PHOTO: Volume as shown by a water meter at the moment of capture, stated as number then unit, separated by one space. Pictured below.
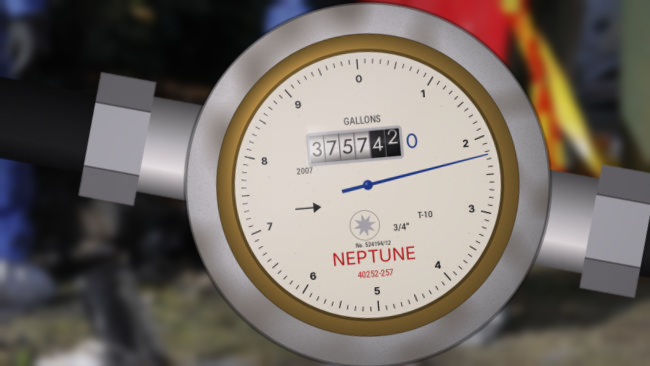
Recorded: 3757422.2 gal
